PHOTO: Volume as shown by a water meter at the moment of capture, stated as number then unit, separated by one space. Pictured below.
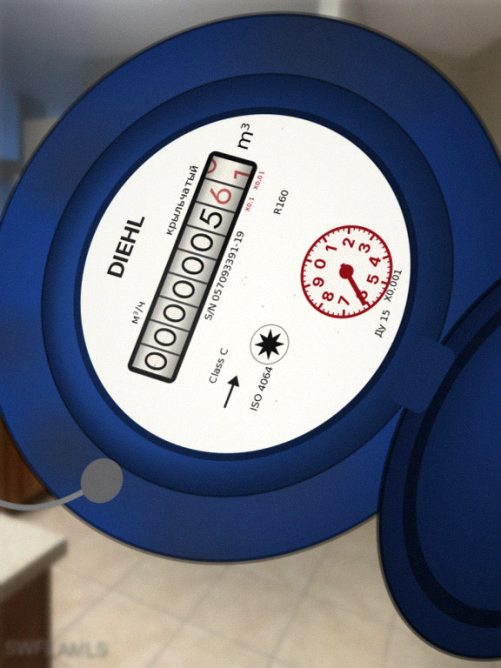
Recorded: 5.606 m³
